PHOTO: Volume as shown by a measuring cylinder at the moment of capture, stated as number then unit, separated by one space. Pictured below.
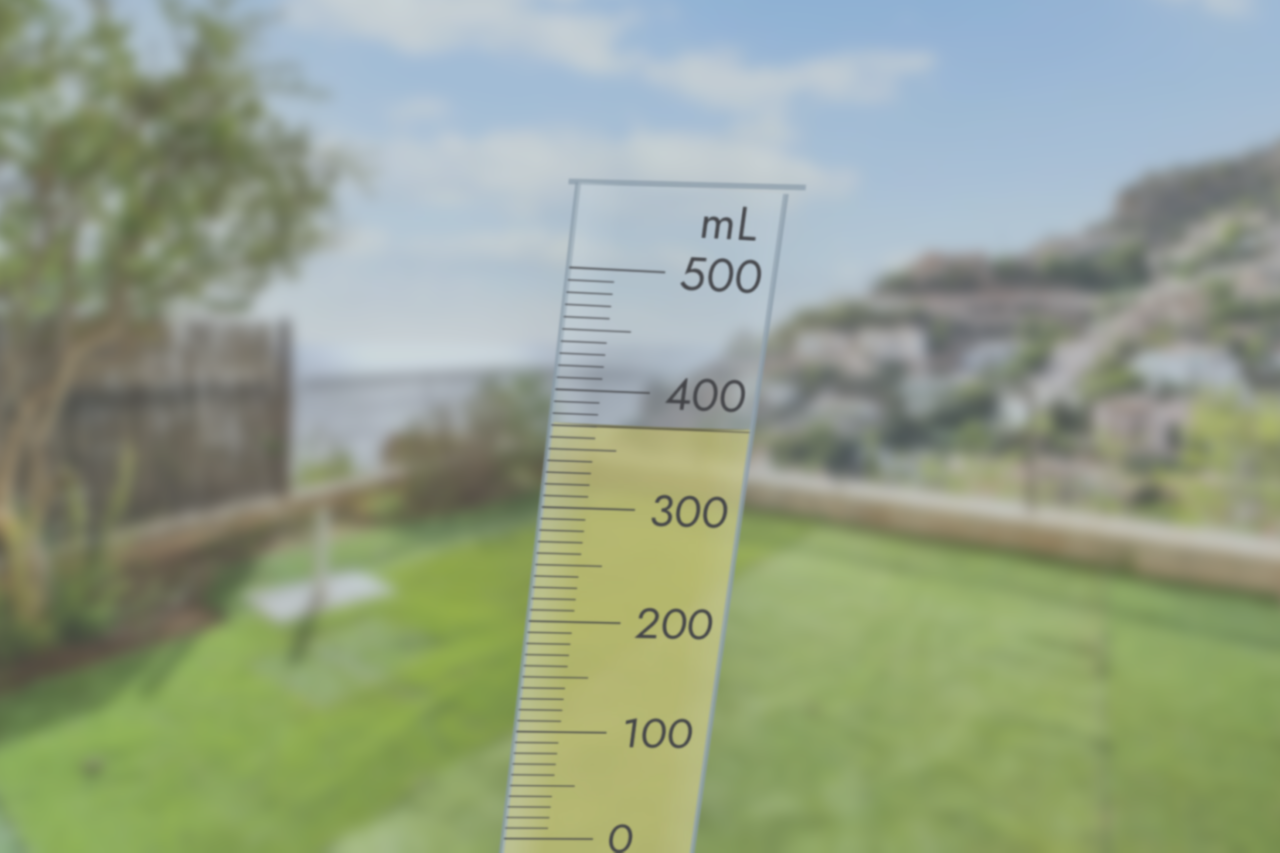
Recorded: 370 mL
